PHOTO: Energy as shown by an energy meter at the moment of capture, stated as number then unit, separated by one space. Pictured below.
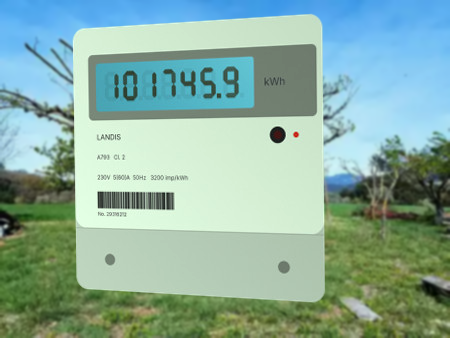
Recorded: 101745.9 kWh
